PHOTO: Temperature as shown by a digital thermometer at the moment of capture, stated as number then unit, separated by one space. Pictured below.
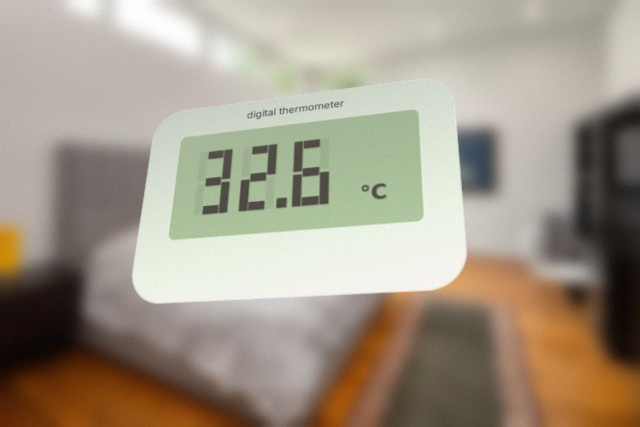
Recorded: 32.6 °C
